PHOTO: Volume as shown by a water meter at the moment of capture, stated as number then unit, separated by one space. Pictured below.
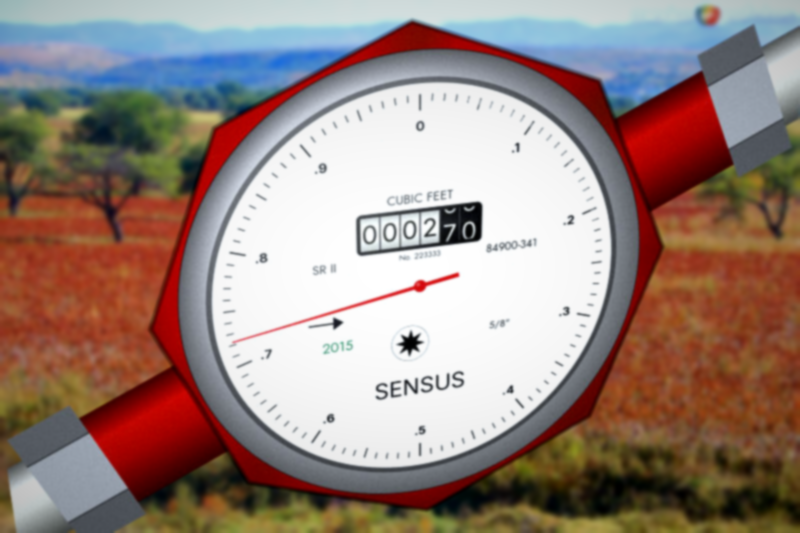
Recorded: 269.72 ft³
